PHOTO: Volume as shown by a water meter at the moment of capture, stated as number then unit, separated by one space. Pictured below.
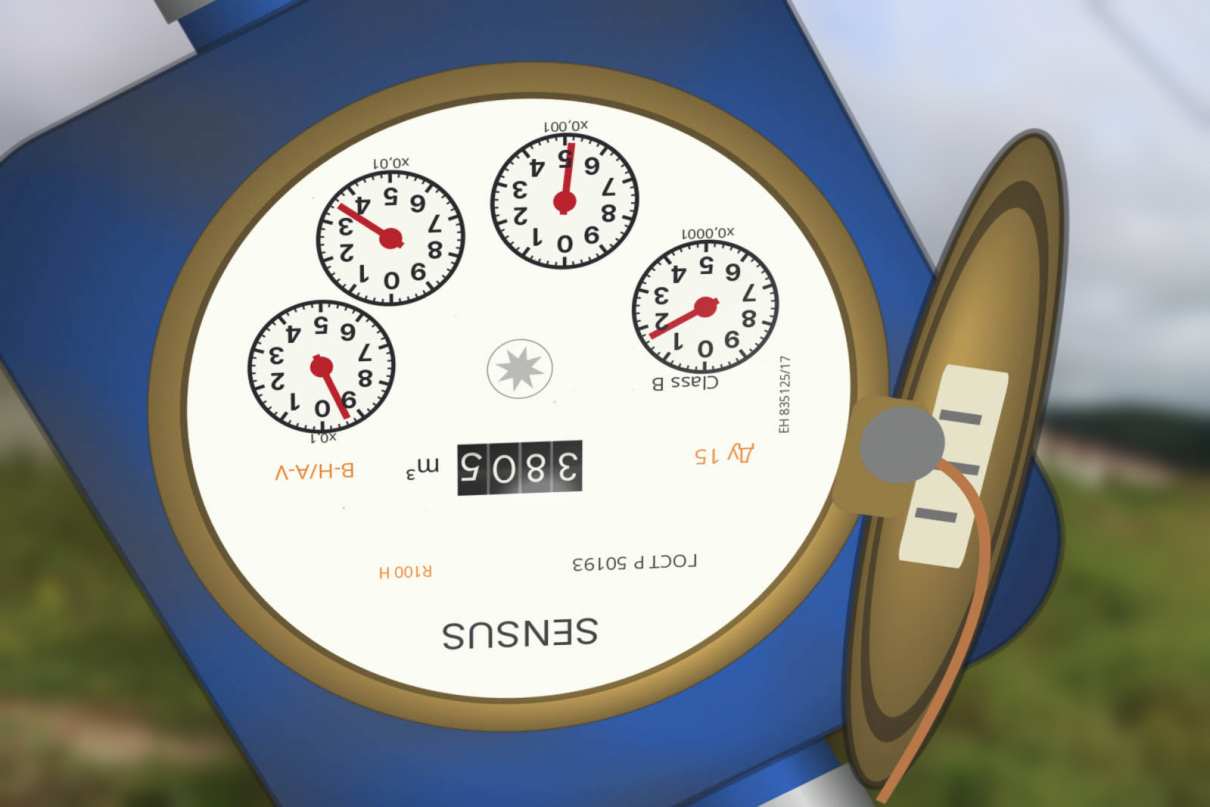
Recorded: 3804.9351 m³
